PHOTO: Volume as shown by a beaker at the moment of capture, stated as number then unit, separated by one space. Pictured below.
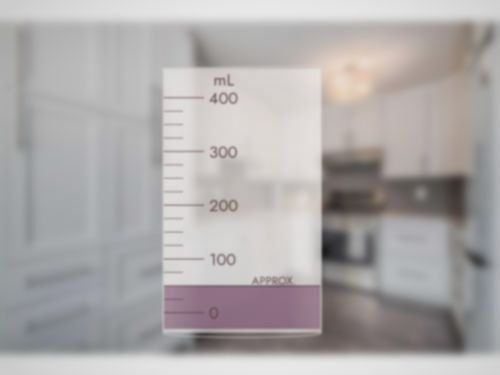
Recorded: 50 mL
